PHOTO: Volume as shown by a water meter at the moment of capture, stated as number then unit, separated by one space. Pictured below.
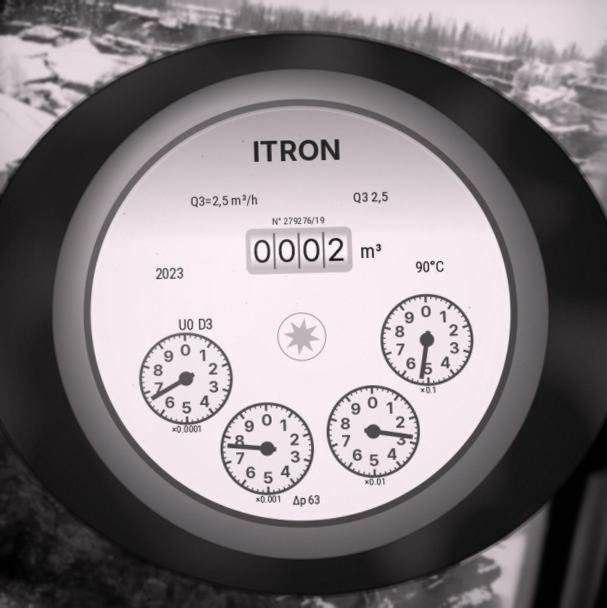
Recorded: 2.5276 m³
